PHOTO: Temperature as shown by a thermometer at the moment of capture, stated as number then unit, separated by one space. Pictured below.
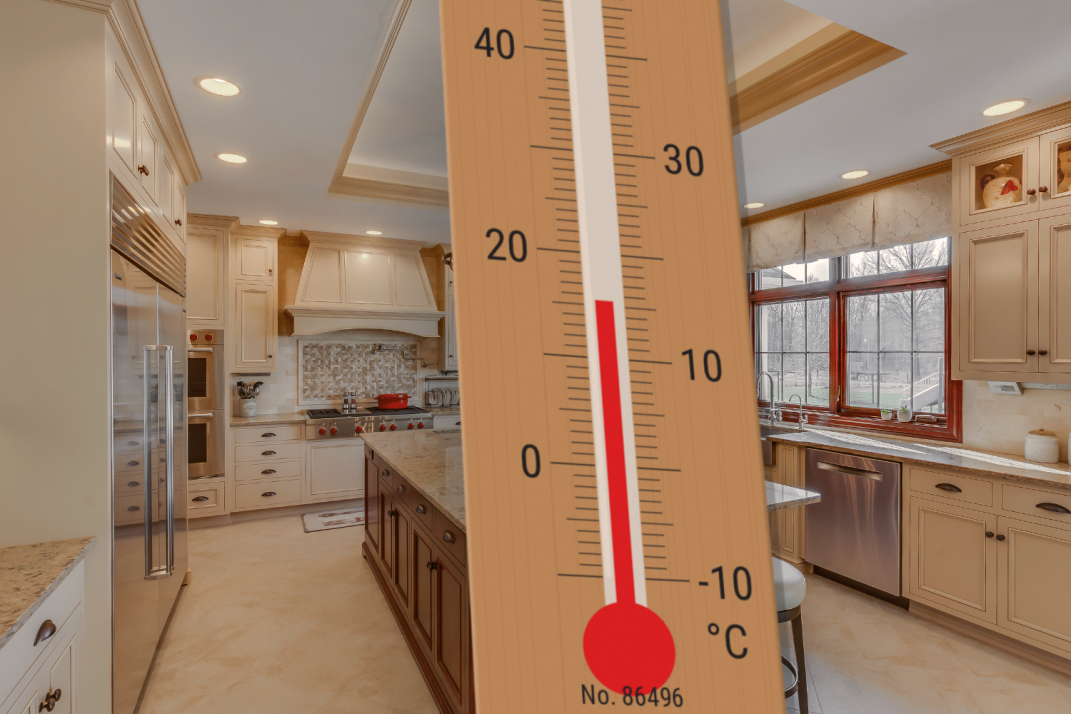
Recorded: 15.5 °C
